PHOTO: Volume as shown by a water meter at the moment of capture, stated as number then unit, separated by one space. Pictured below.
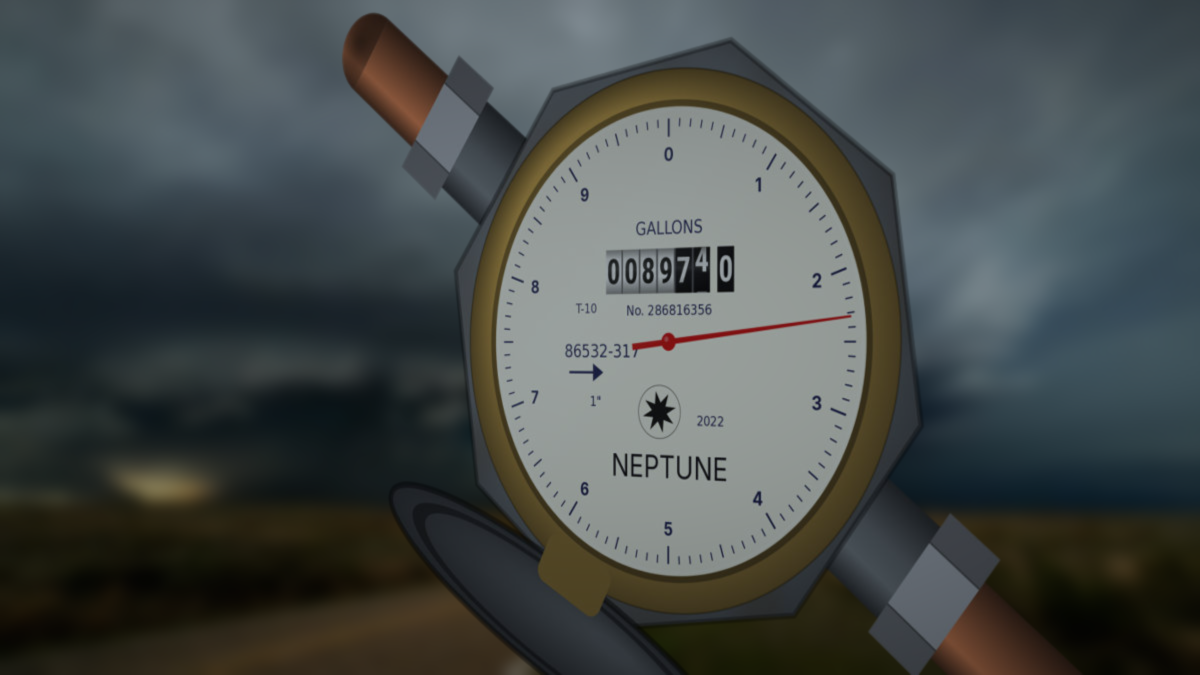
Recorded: 89742.3 gal
